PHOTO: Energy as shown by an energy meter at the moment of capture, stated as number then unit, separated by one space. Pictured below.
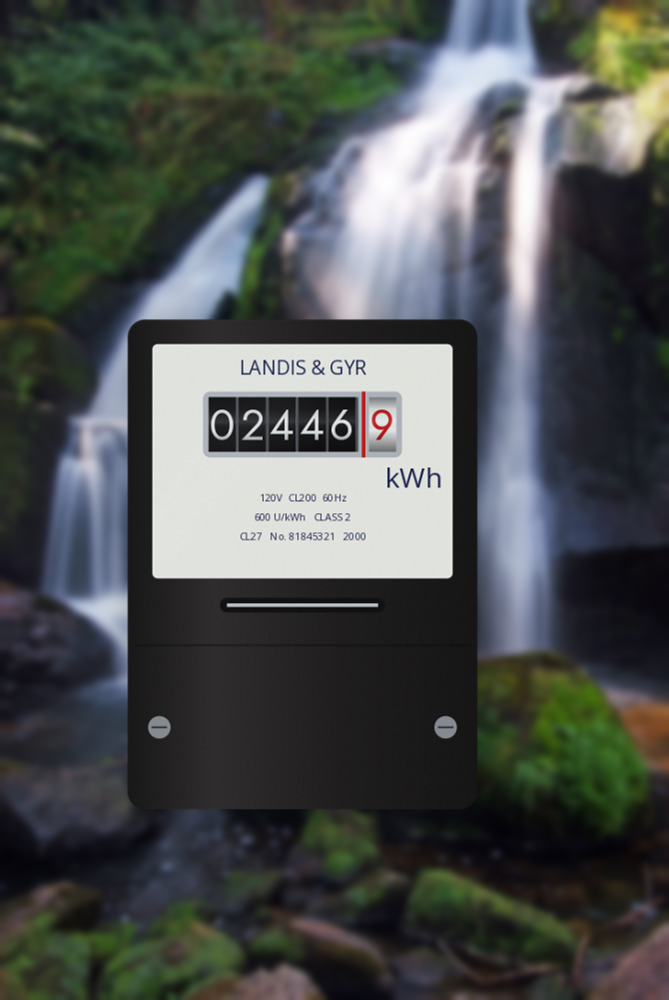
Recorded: 2446.9 kWh
